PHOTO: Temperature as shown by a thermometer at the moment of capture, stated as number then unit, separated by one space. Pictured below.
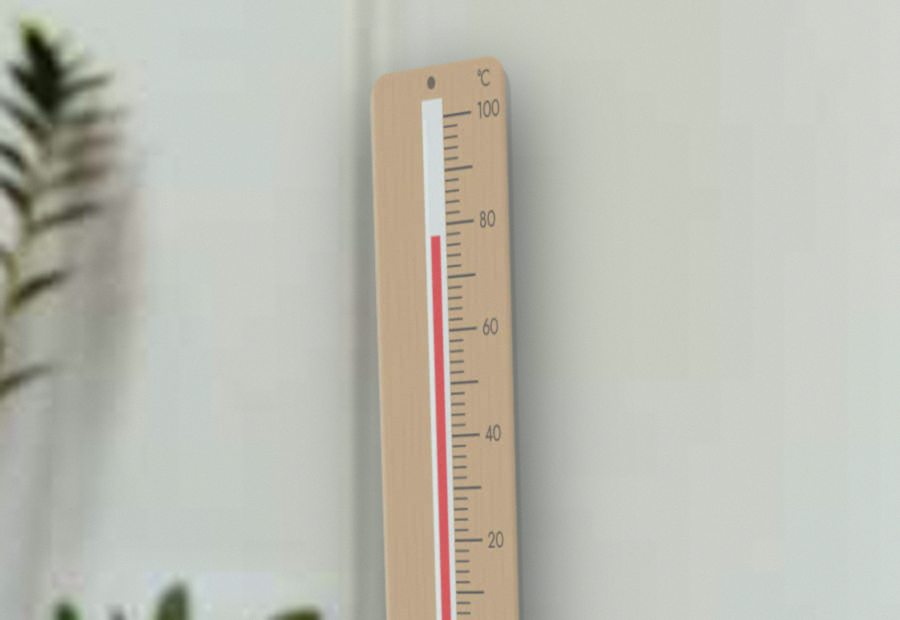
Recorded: 78 °C
